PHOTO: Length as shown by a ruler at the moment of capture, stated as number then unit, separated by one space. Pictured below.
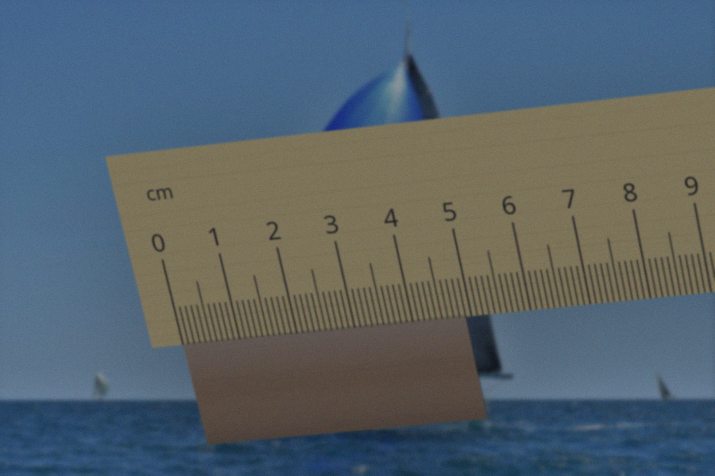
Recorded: 4.9 cm
